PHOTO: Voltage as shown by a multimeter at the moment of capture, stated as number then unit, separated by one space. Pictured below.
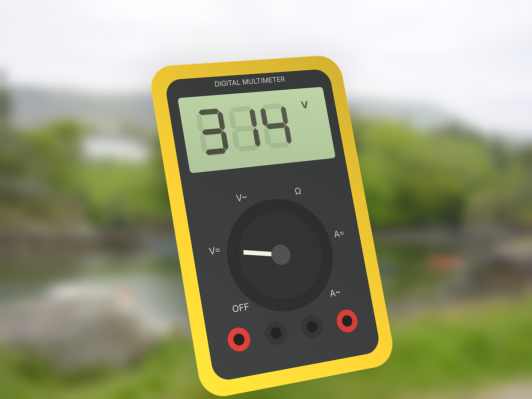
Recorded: 314 V
